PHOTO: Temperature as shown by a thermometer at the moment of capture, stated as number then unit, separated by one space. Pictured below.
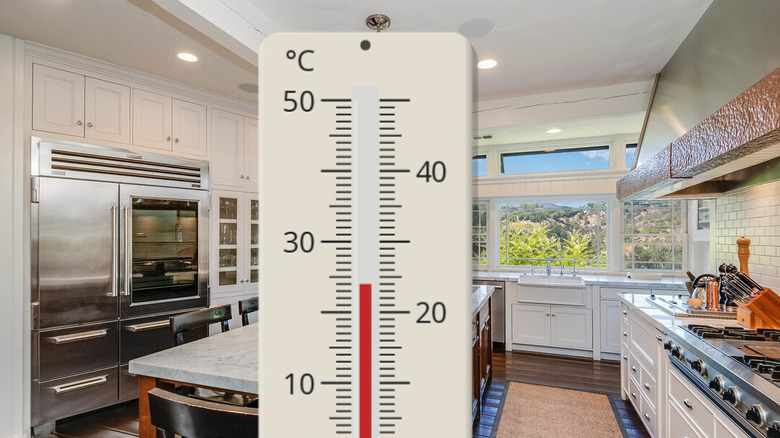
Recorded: 24 °C
